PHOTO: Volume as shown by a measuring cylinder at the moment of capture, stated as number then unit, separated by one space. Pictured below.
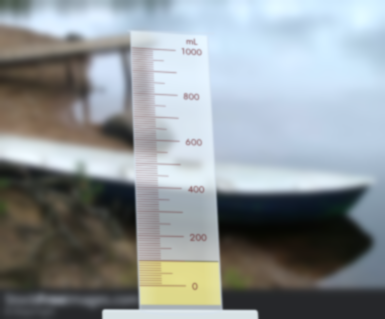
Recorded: 100 mL
